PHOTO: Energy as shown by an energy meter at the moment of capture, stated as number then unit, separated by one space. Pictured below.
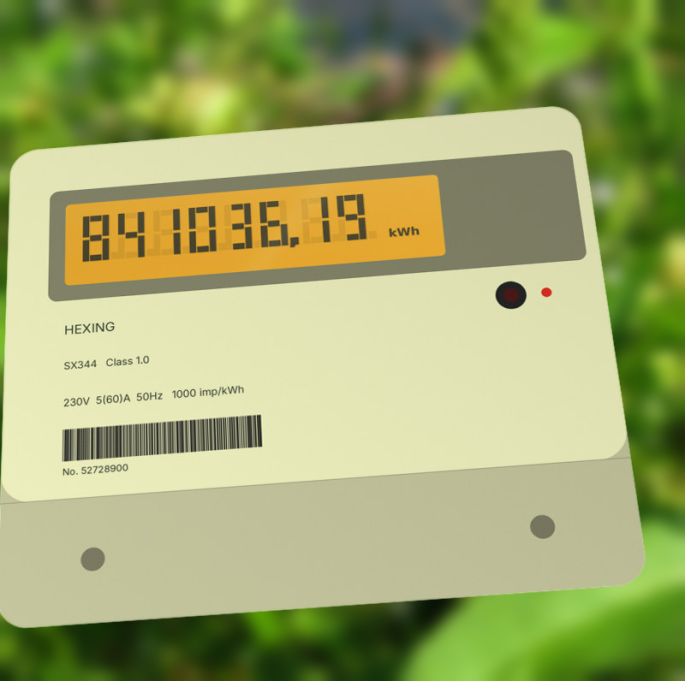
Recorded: 841036.19 kWh
